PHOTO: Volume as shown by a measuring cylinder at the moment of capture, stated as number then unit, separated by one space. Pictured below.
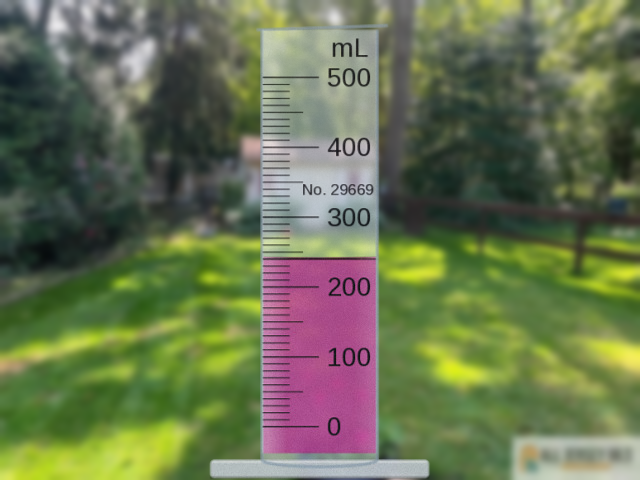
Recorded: 240 mL
